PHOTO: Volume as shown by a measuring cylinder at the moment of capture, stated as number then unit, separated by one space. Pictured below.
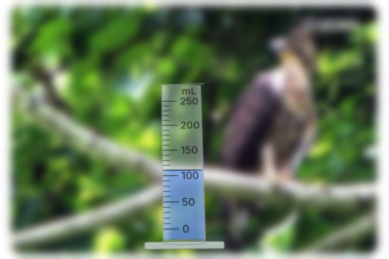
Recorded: 110 mL
